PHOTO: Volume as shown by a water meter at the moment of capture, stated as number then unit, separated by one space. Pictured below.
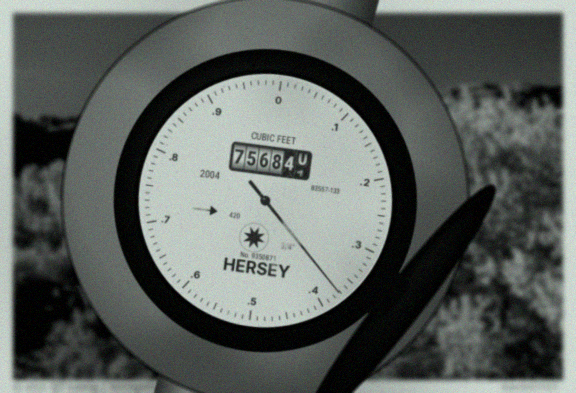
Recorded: 756840.37 ft³
